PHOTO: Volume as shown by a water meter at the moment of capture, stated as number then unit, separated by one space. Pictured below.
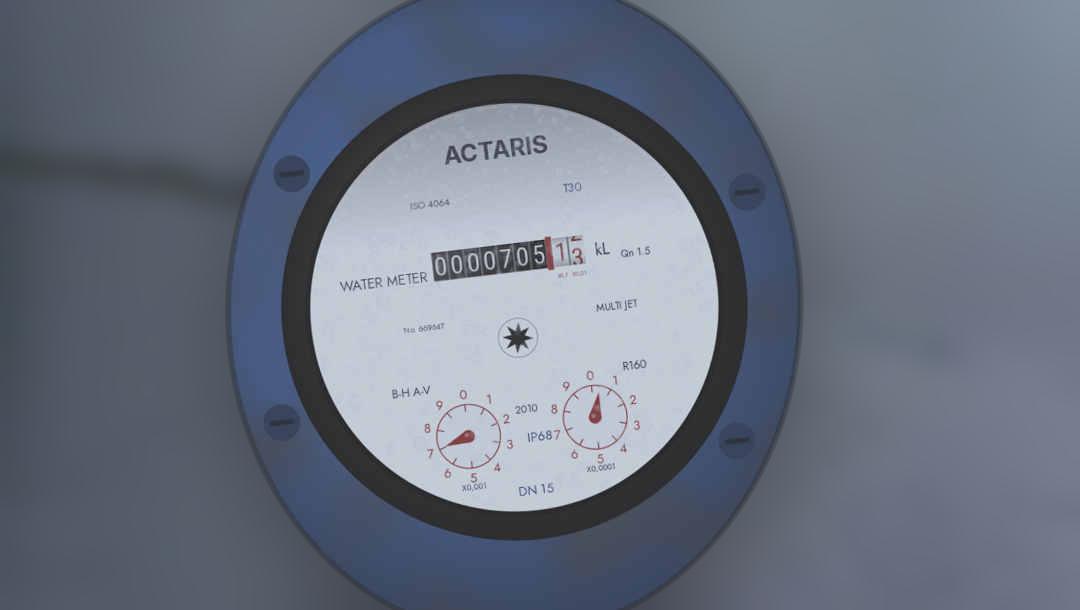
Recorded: 705.1270 kL
